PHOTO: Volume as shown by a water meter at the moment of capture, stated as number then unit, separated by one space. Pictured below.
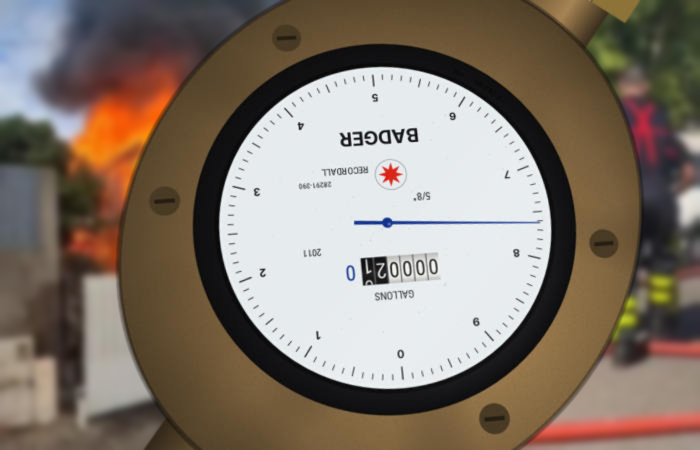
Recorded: 207.6 gal
